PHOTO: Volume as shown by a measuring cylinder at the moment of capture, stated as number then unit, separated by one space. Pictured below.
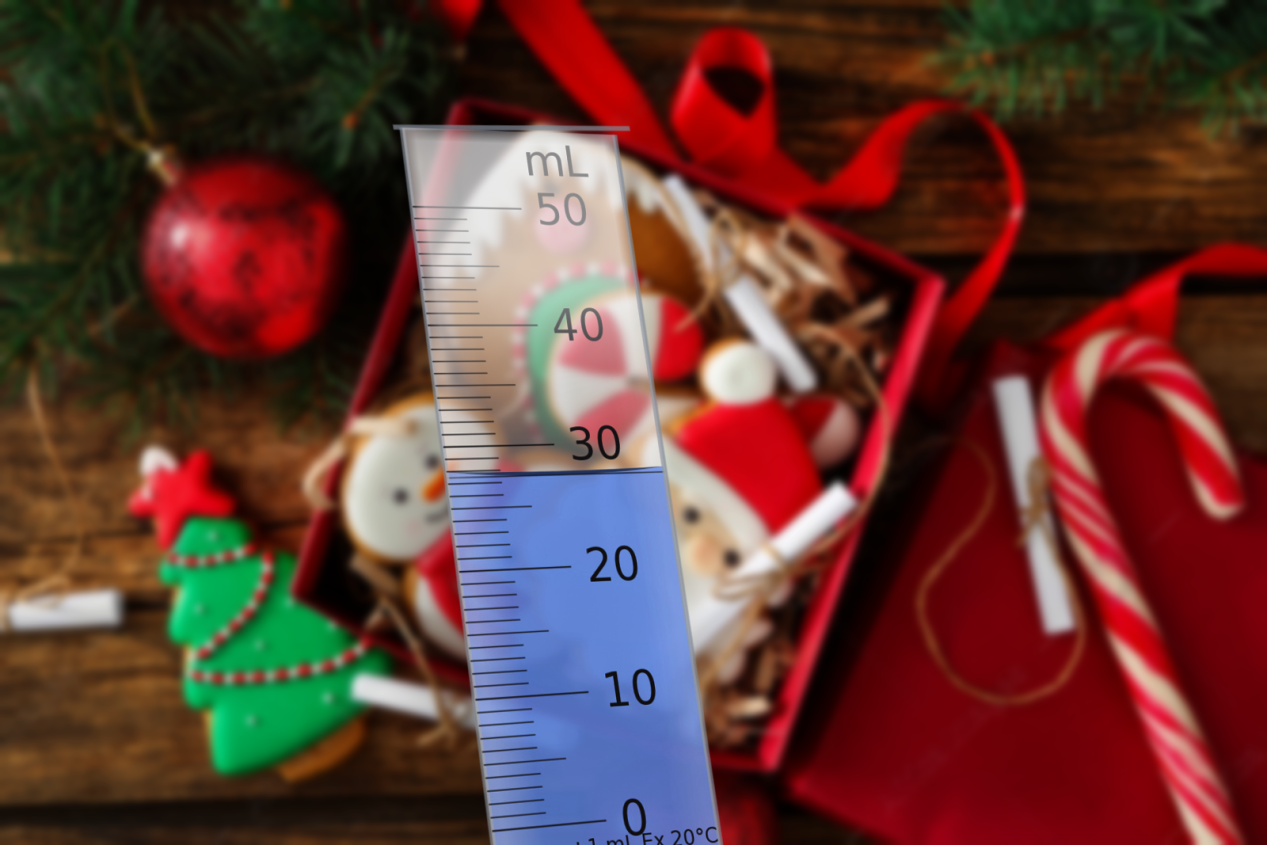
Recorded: 27.5 mL
